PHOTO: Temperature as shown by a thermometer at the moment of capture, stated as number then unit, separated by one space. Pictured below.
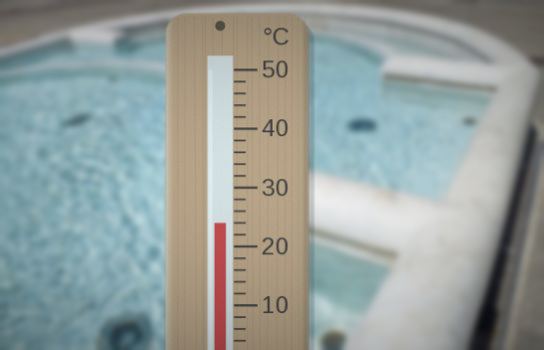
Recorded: 24 °C
